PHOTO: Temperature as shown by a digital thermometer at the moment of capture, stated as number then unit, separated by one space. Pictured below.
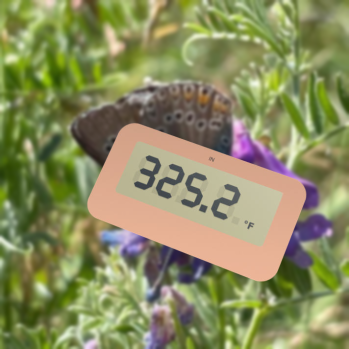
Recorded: 325.2 °F
